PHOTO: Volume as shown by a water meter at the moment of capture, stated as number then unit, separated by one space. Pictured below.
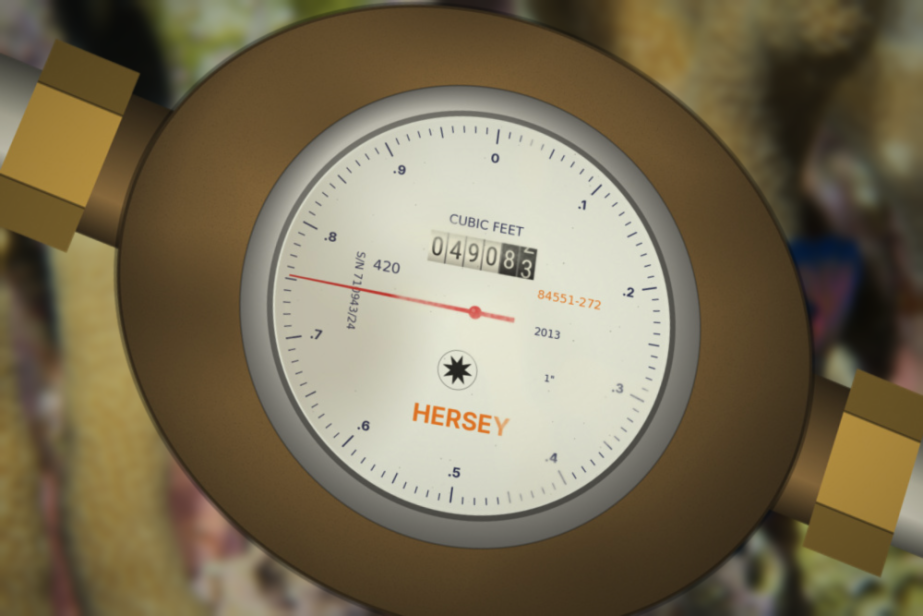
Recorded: 49082.75 ft³
